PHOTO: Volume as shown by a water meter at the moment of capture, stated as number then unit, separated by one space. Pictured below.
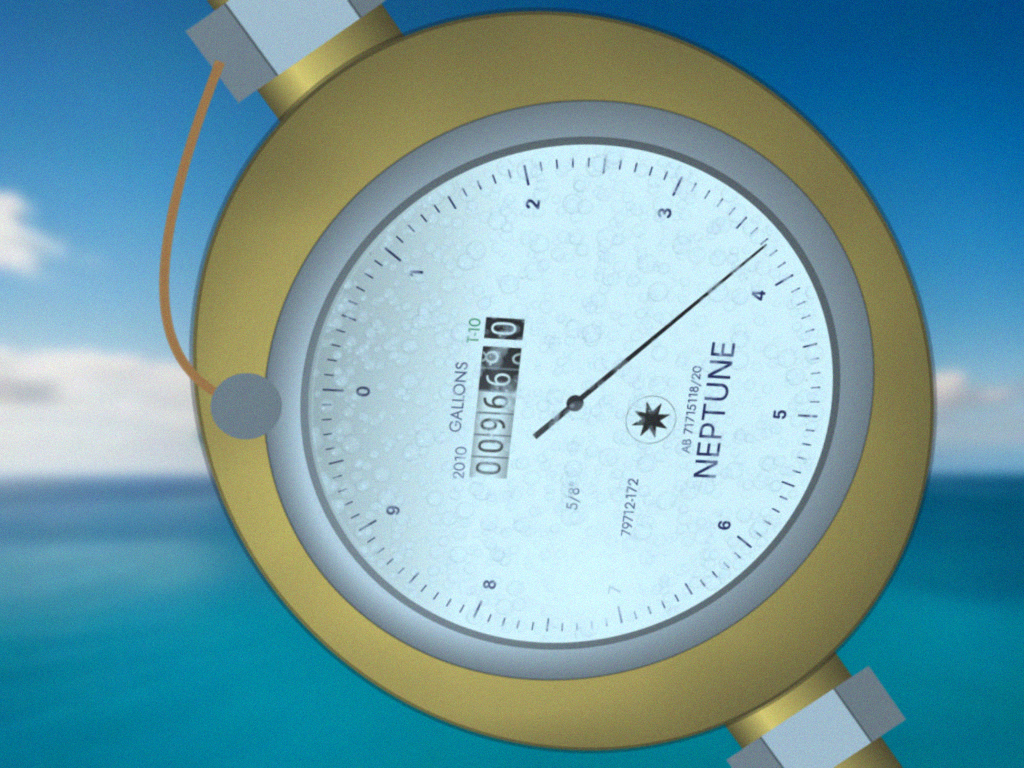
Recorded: 96683.7 gal
